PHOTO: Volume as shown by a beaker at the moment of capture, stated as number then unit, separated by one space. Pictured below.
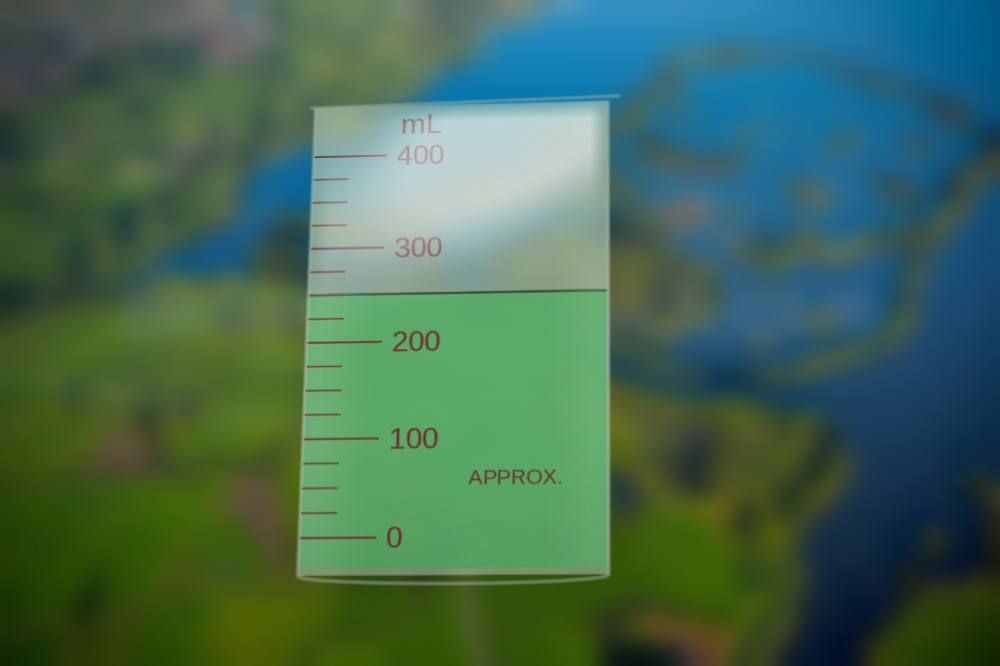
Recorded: 250 mL
